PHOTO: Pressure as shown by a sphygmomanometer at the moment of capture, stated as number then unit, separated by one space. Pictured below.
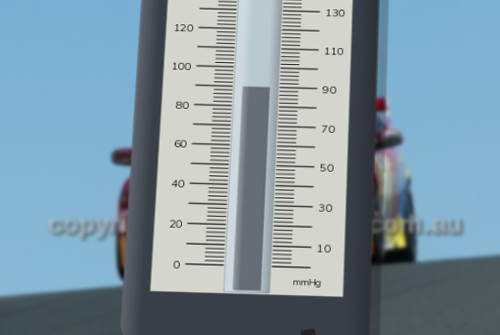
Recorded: 90 mmHg
